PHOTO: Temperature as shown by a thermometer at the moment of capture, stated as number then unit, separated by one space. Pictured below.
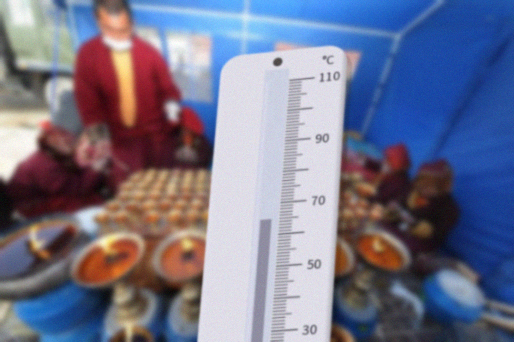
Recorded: 65 °C
